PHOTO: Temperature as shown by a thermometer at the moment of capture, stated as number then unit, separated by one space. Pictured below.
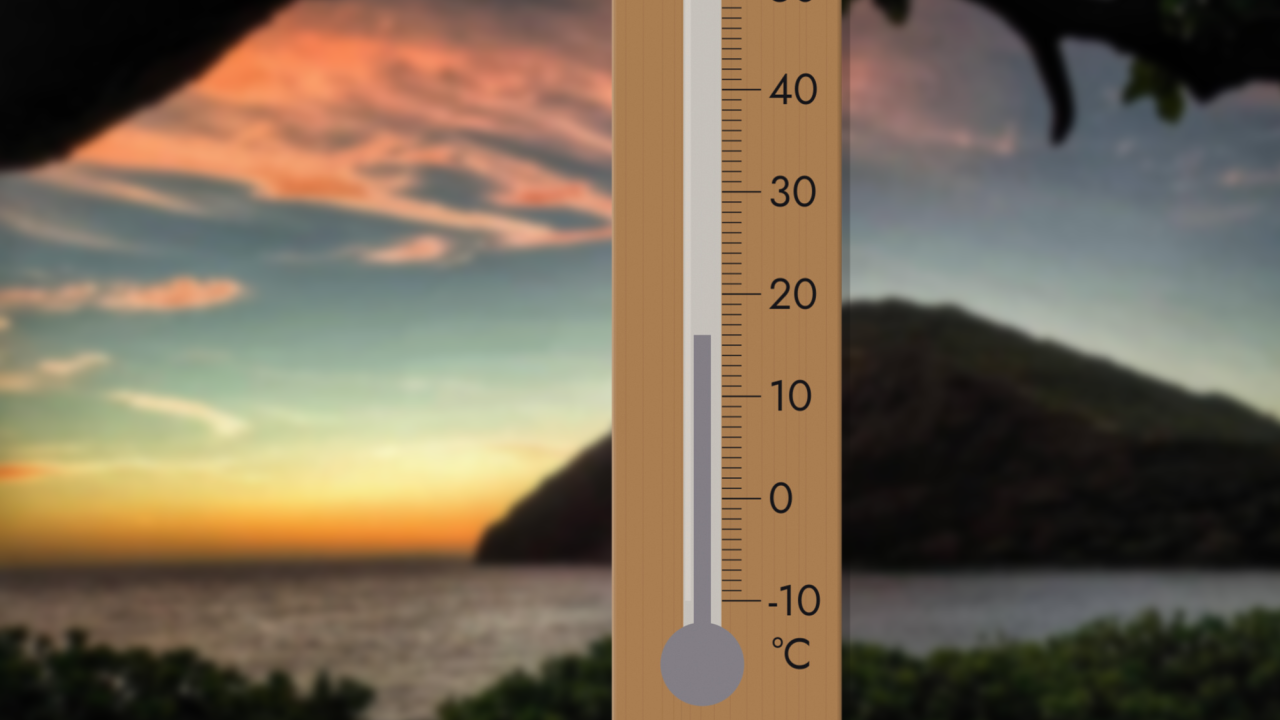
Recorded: 16 °C
